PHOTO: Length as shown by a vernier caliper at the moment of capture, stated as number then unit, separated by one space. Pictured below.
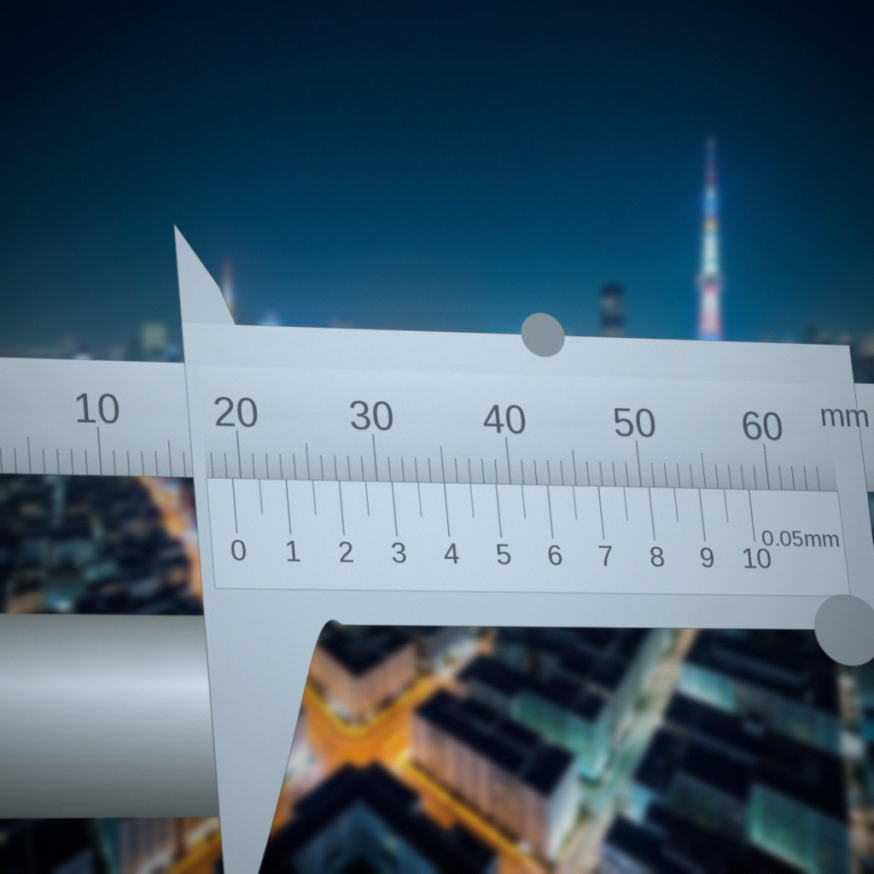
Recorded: 19.4 mm
